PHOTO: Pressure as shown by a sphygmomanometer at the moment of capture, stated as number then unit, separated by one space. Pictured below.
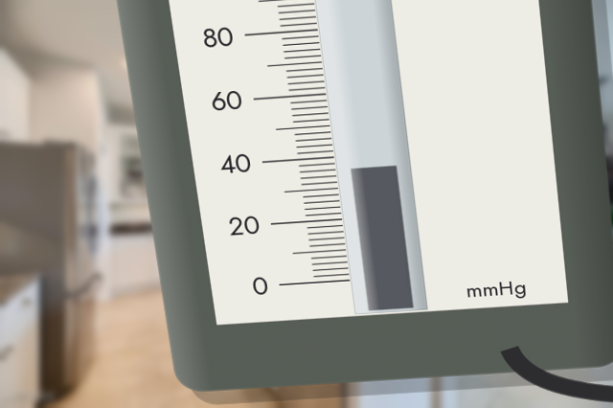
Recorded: 36 mmHg
